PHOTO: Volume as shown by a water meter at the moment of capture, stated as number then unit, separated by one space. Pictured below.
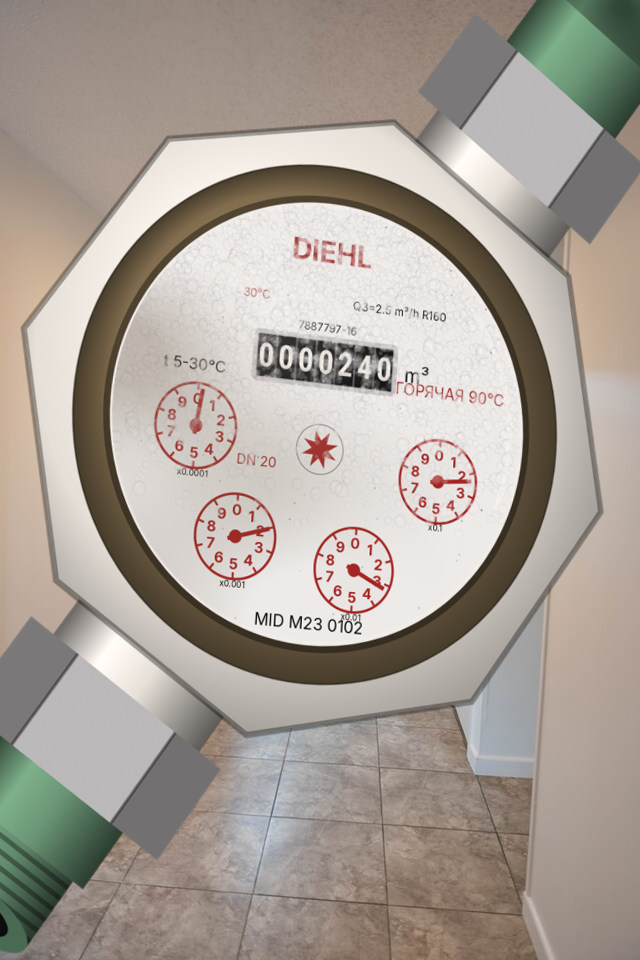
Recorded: 240.2320 m³
